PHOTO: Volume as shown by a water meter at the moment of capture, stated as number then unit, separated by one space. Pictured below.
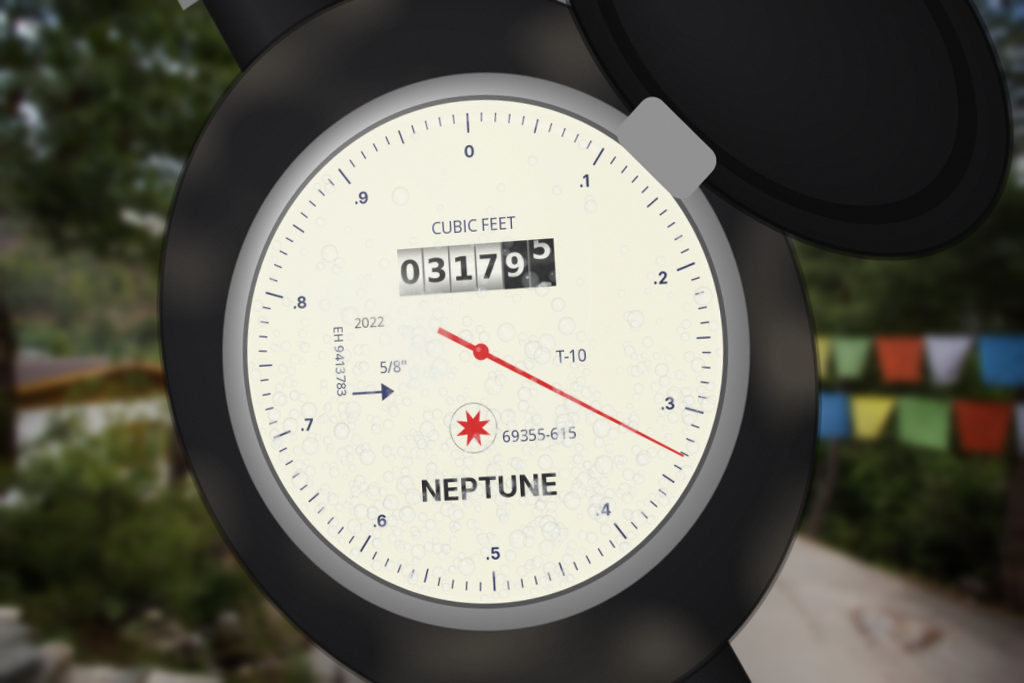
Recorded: 31795.33 ft³
